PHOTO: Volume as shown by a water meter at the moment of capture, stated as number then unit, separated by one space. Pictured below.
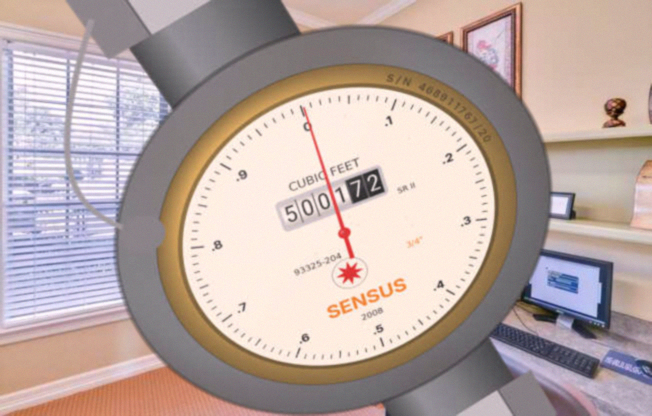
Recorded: 500172.00 ft³
